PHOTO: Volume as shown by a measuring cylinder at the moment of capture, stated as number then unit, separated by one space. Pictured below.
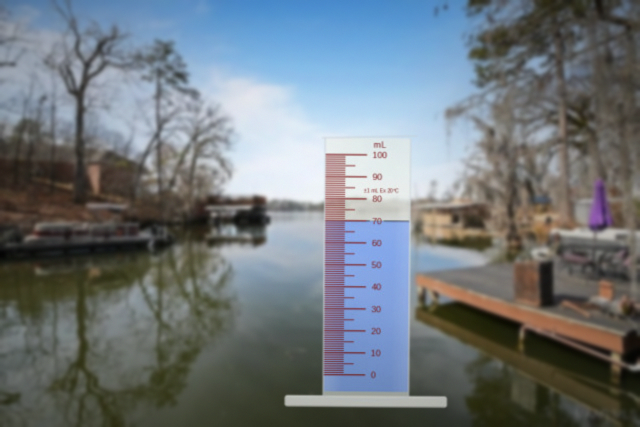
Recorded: 70 mL
